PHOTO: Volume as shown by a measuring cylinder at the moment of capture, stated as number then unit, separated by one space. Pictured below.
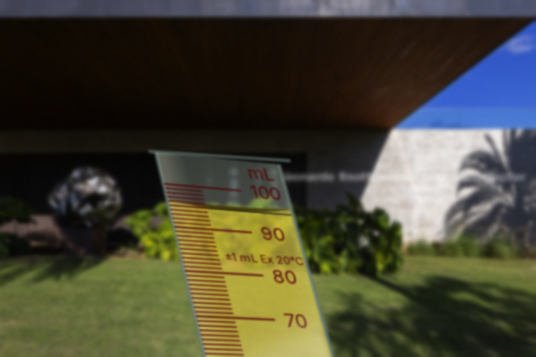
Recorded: 95 mL
